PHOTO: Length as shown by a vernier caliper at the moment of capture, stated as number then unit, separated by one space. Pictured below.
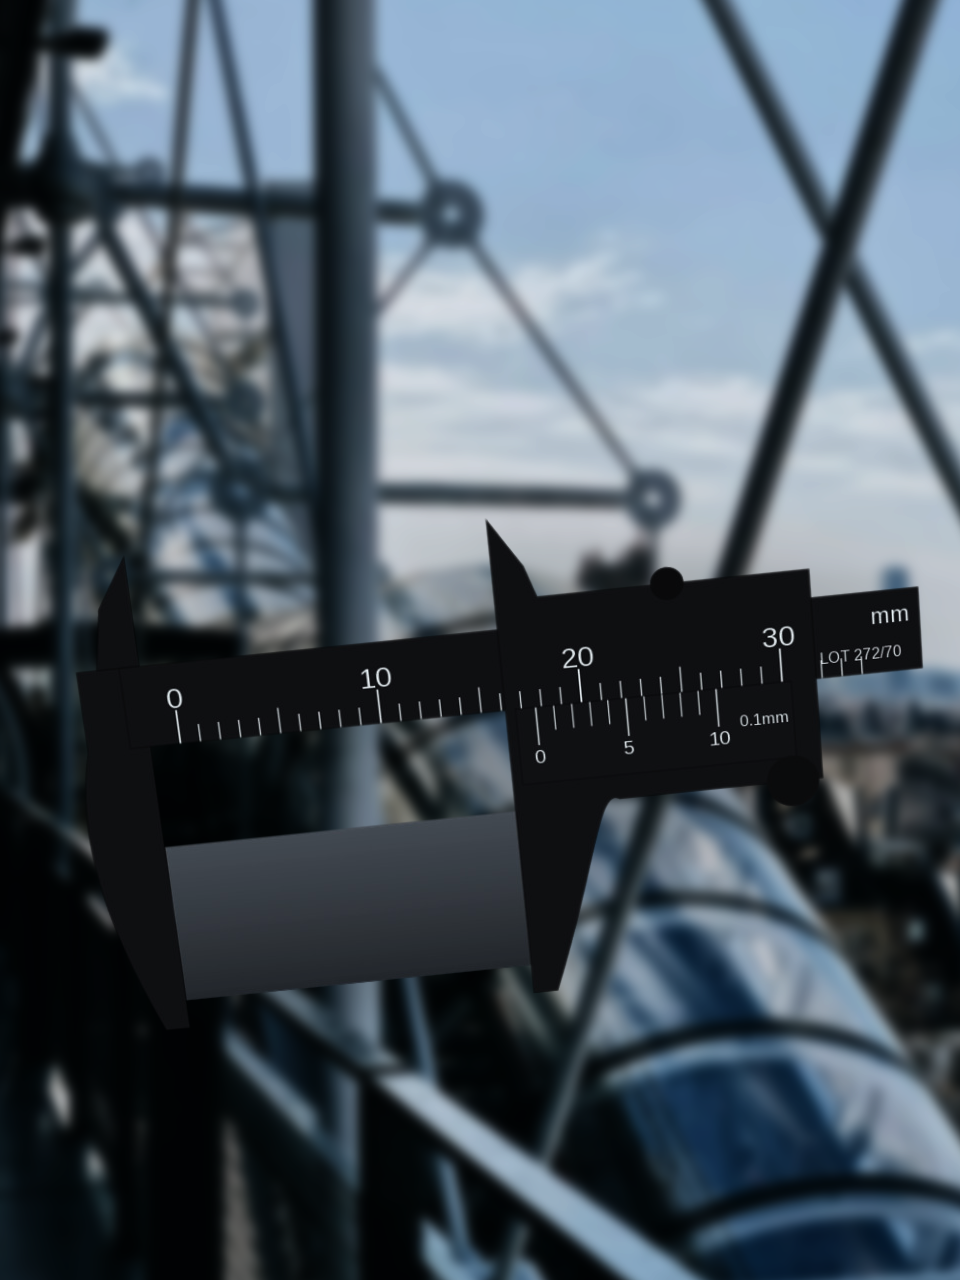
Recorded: 17.7 mm
